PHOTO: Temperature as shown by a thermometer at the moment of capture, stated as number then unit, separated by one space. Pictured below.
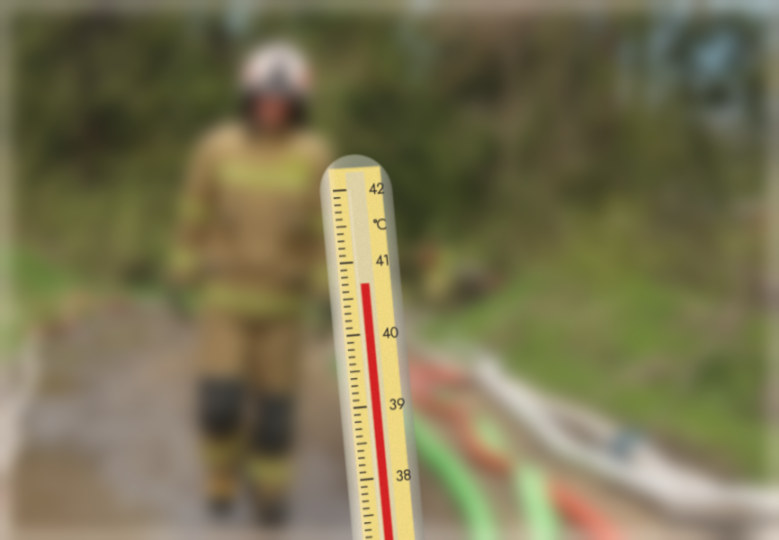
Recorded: 40.7 °C
